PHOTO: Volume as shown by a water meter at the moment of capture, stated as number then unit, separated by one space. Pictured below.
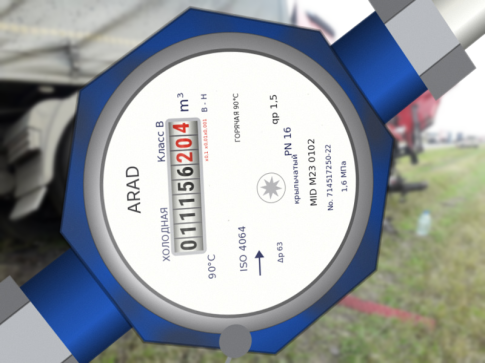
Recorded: 11156.204 m³
